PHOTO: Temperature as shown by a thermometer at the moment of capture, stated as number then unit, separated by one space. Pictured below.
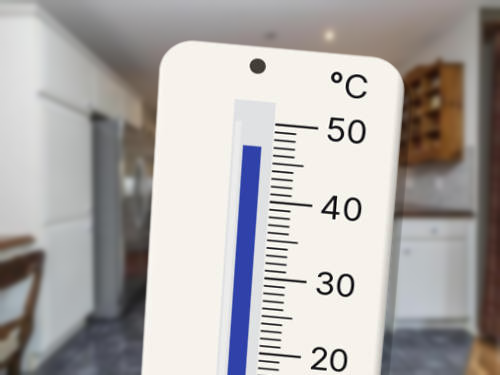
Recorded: 47 °C
